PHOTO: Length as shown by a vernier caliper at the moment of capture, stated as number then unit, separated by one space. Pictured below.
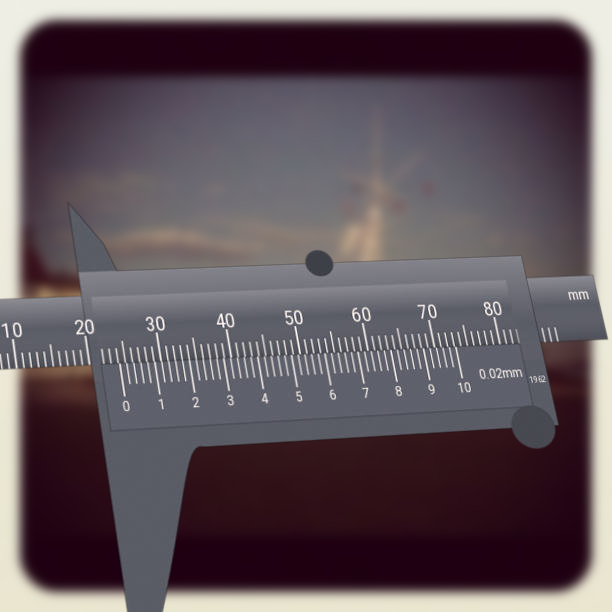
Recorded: 24.2 mm
